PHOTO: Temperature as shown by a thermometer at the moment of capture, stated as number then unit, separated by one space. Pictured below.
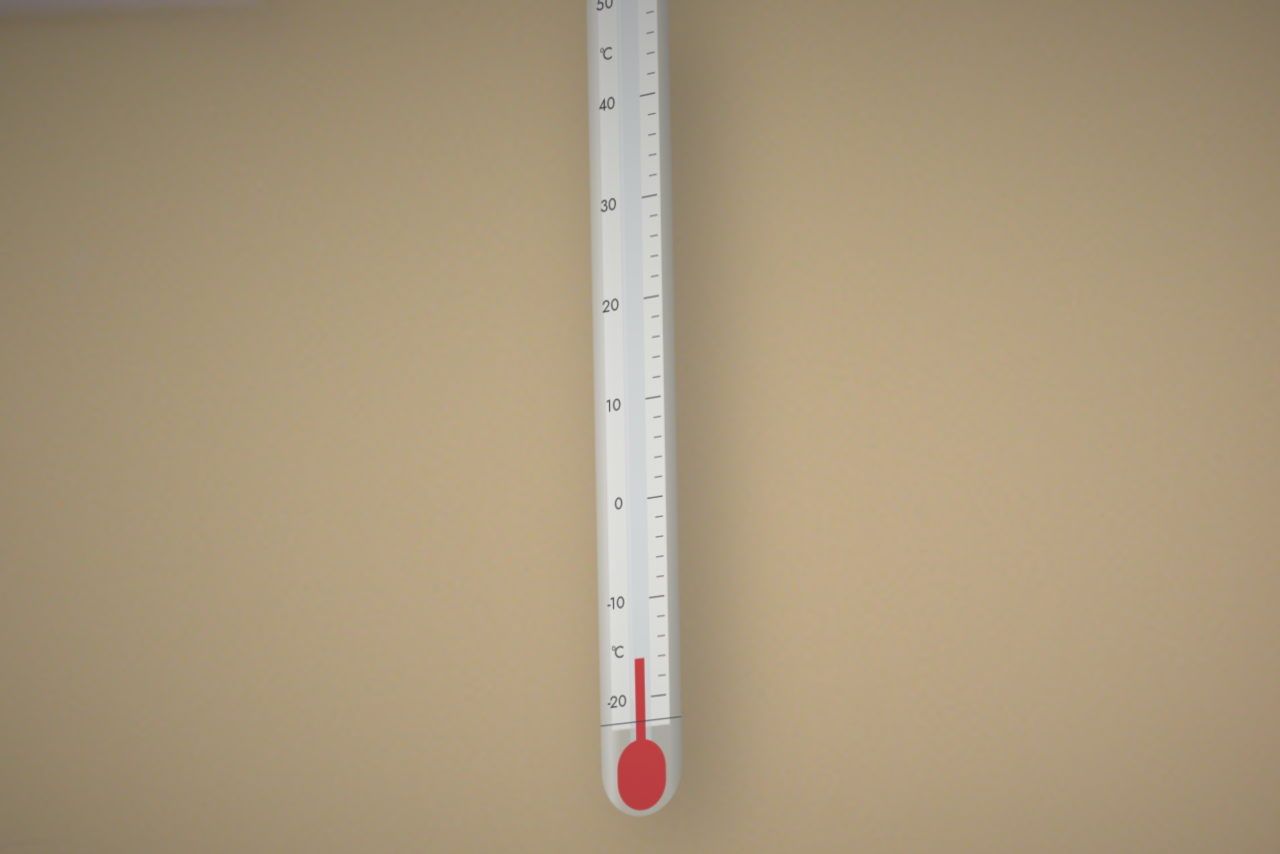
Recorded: -16 °C
